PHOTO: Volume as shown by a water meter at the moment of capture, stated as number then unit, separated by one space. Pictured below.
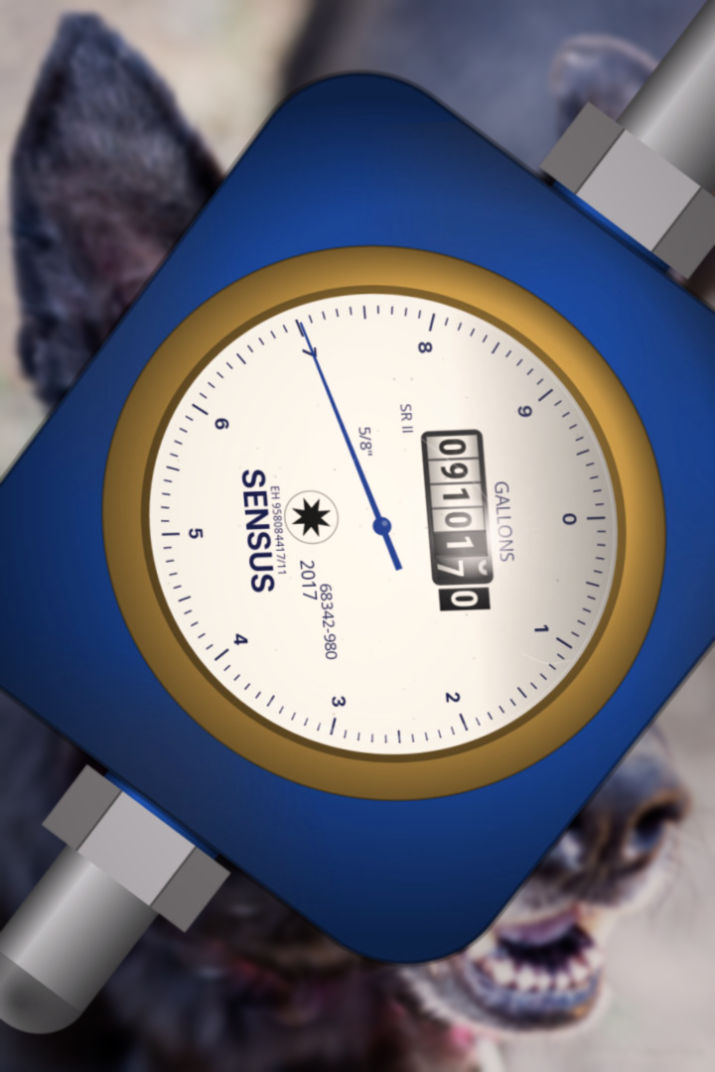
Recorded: 910167.0 gal
